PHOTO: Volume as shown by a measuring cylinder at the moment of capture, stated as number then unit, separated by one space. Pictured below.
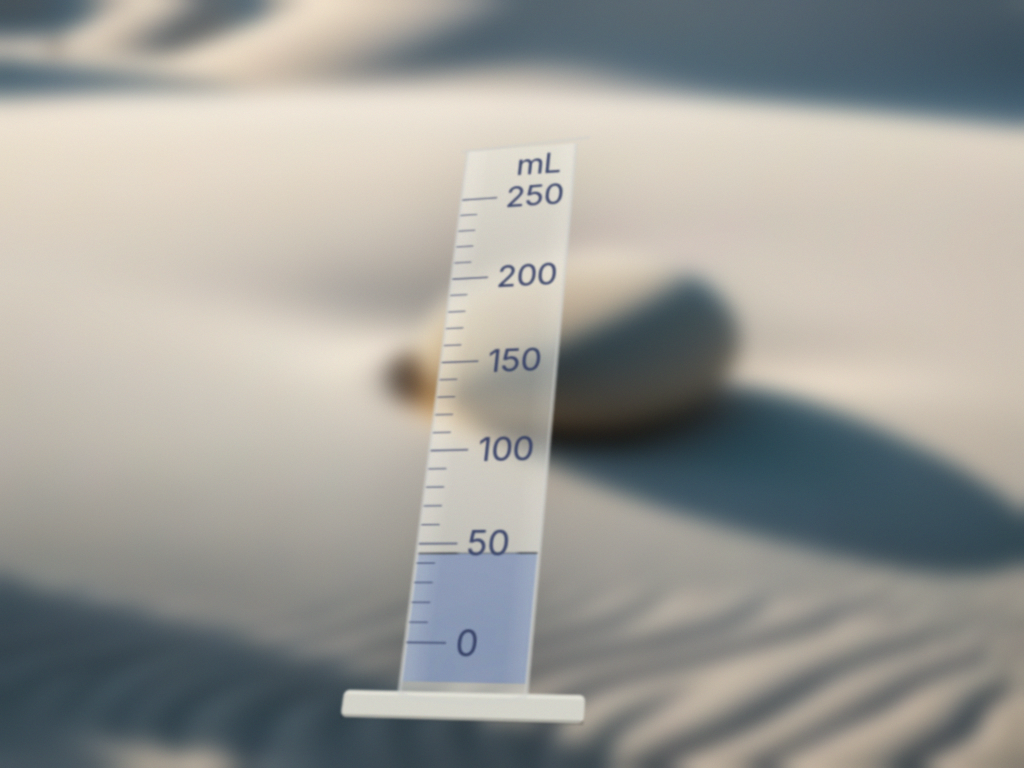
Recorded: 45 mL
